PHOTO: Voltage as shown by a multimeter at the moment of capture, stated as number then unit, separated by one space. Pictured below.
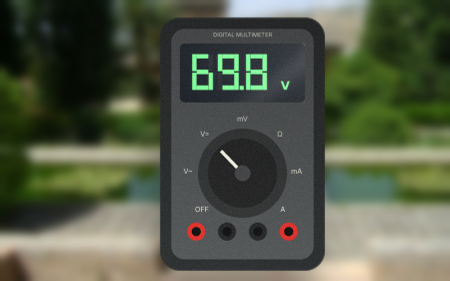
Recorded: 69.8 V
